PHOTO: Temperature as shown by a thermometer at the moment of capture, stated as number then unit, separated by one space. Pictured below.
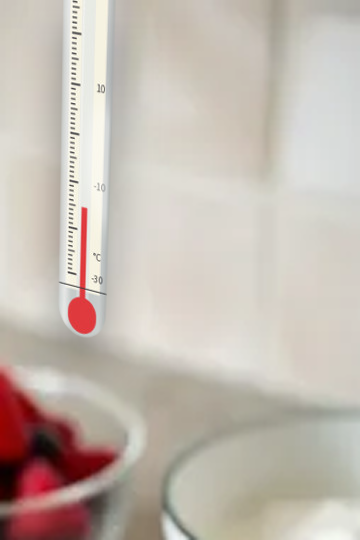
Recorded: -15 °C
